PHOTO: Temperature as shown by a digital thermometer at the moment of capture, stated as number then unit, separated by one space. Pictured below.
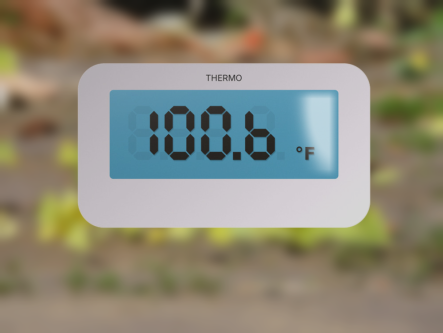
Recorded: 100.6 °F
